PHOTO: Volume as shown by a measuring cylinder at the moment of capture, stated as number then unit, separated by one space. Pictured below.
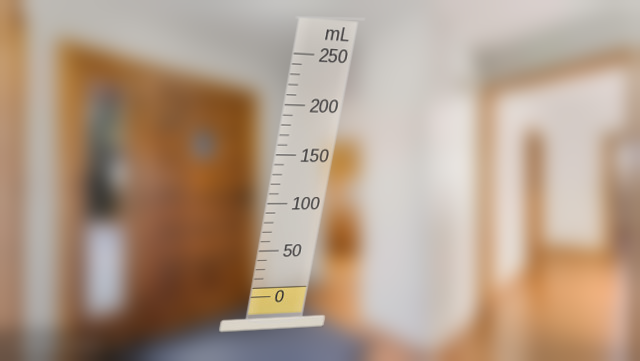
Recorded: 10 mL
